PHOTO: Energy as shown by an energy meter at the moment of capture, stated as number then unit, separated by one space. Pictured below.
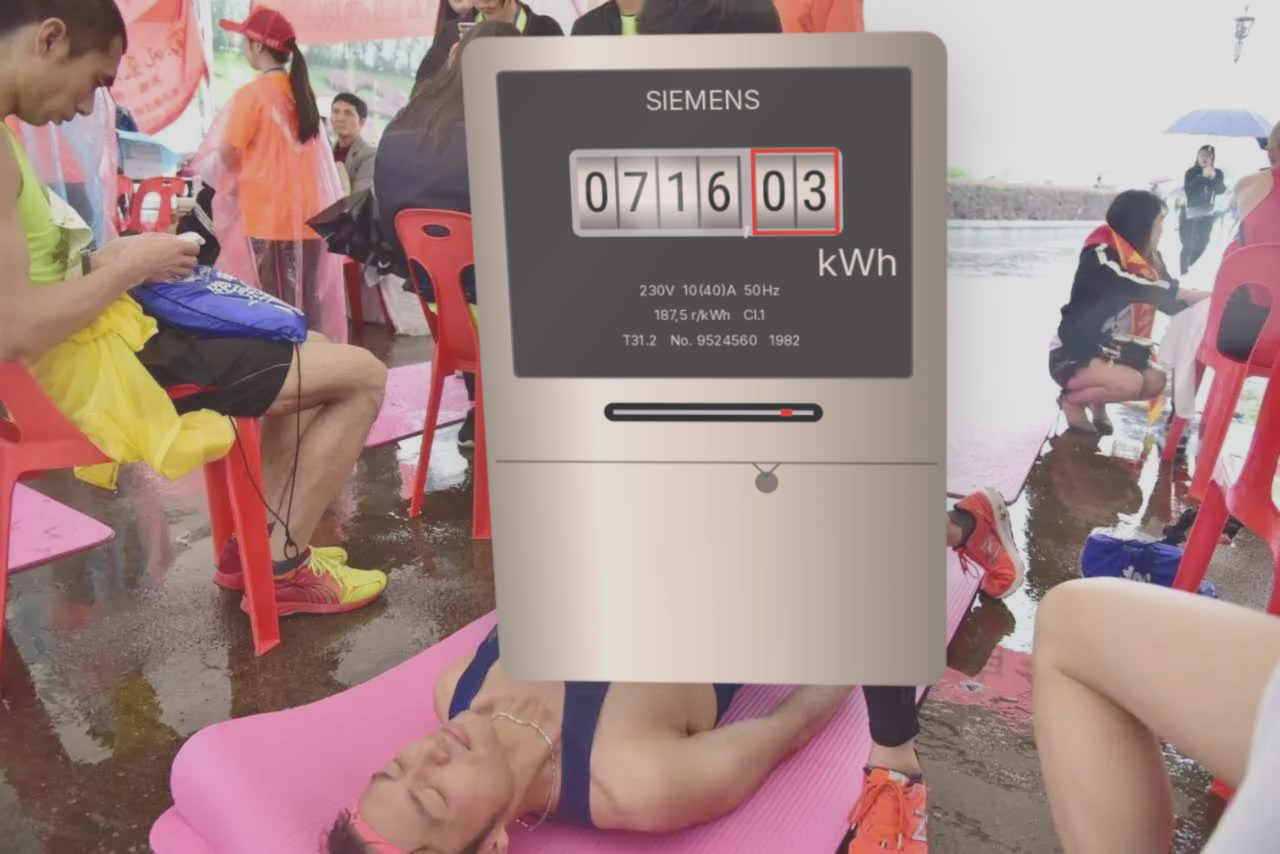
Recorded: 716.03 kWh
